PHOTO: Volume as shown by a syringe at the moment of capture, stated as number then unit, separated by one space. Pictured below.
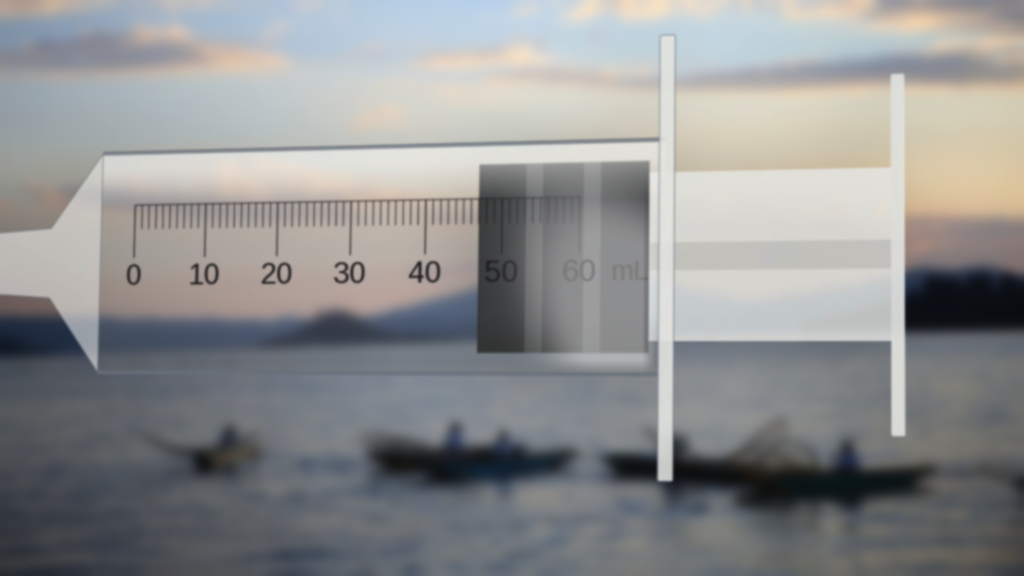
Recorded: 47 mL
